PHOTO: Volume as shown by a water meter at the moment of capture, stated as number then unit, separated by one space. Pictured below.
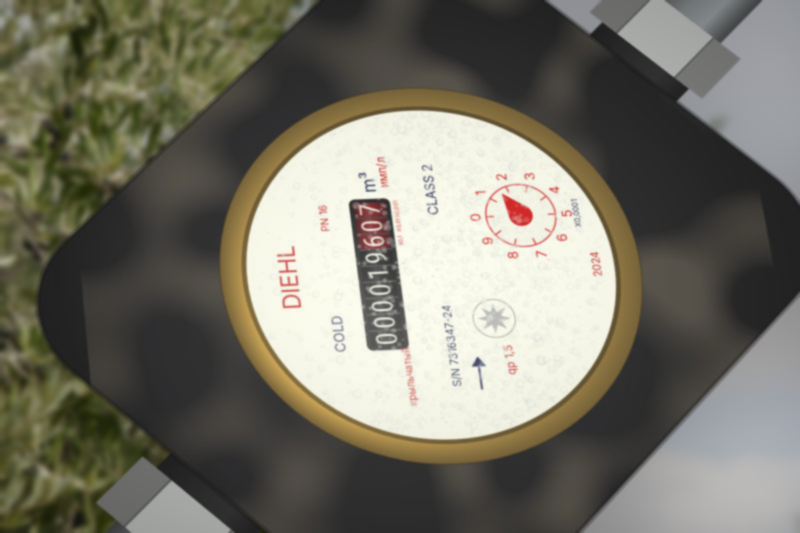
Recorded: 19.6071 m³
